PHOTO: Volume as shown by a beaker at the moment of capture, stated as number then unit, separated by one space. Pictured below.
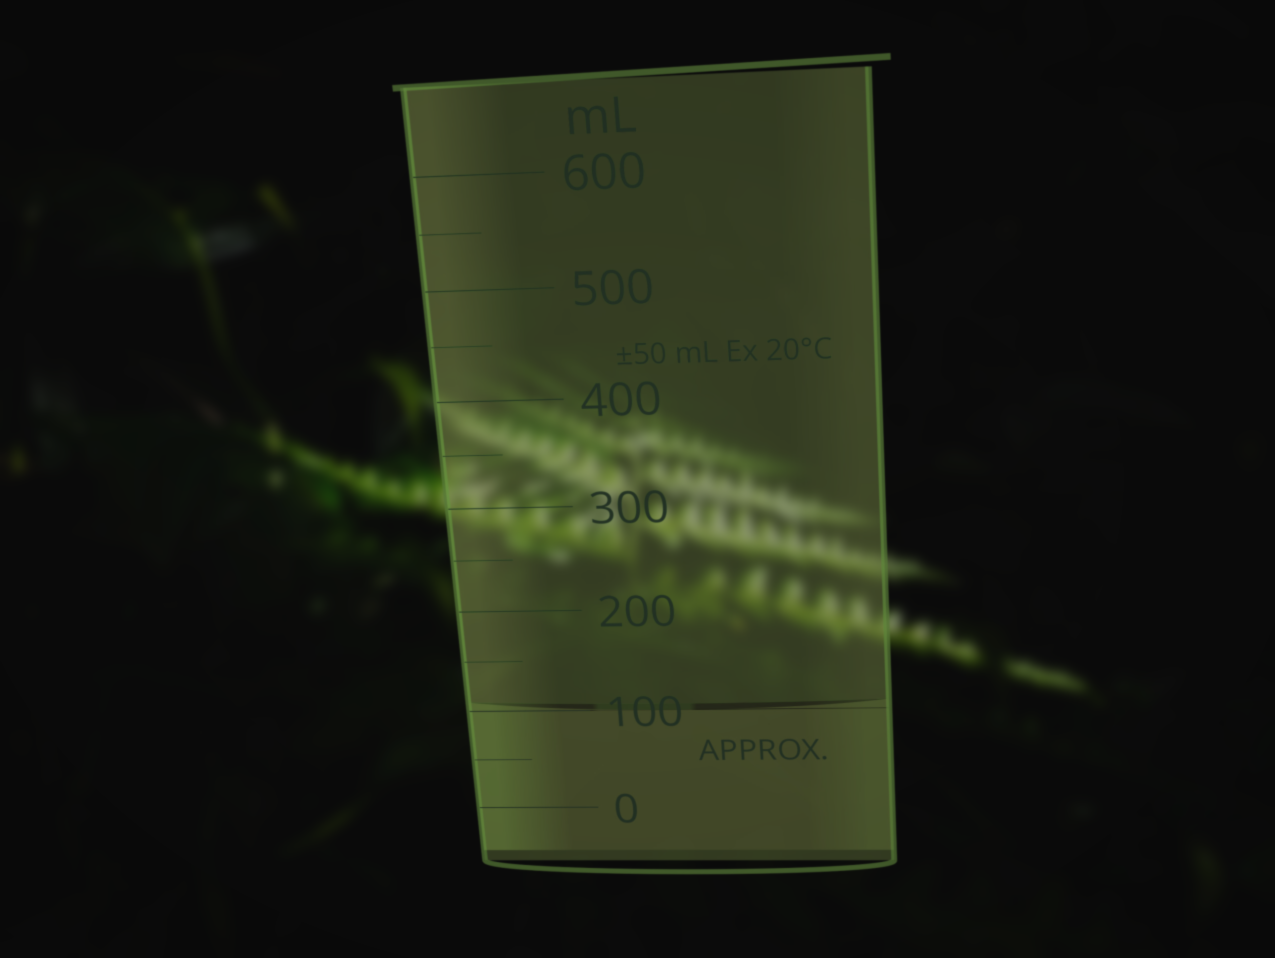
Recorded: 100 mL
